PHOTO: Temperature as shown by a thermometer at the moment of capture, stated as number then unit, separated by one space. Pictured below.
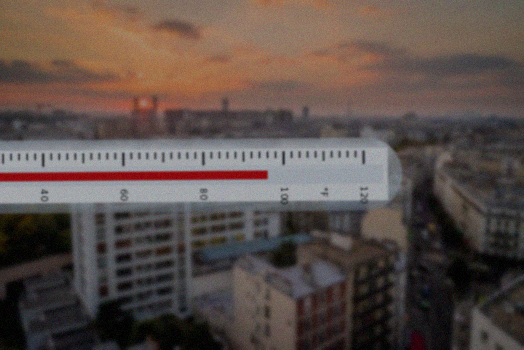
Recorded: 96 °F
